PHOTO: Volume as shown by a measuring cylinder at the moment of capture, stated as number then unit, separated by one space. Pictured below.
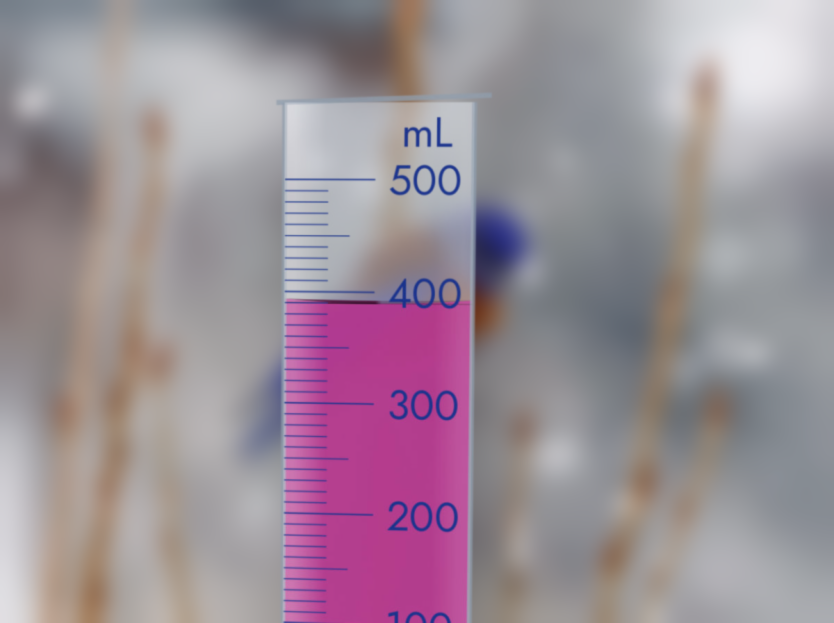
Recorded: 390 mL
